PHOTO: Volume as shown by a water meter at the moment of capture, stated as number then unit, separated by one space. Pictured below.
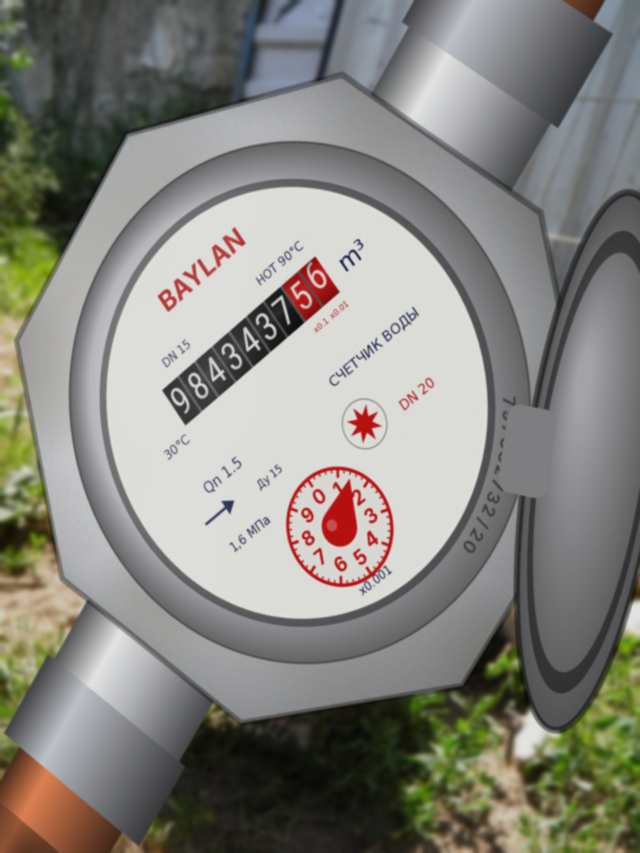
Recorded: 9843437.561 m³
